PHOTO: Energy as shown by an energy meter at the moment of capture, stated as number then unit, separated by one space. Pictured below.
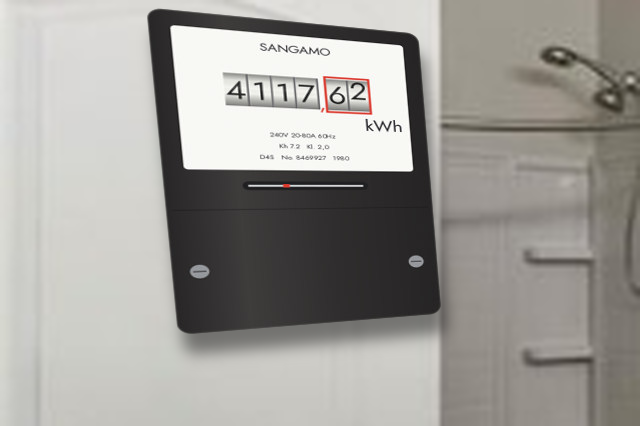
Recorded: 4117.62 kWh
